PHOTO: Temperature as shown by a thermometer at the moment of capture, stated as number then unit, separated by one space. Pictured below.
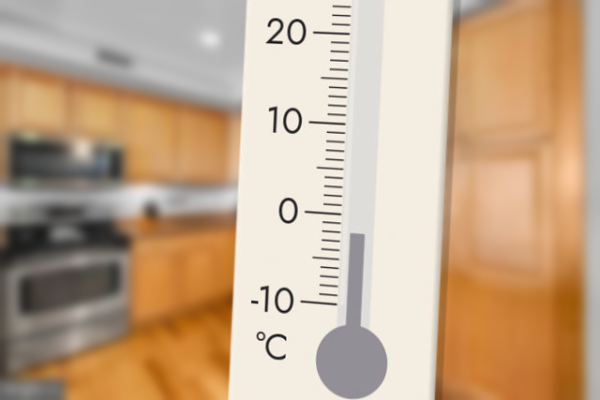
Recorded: -2 °C
